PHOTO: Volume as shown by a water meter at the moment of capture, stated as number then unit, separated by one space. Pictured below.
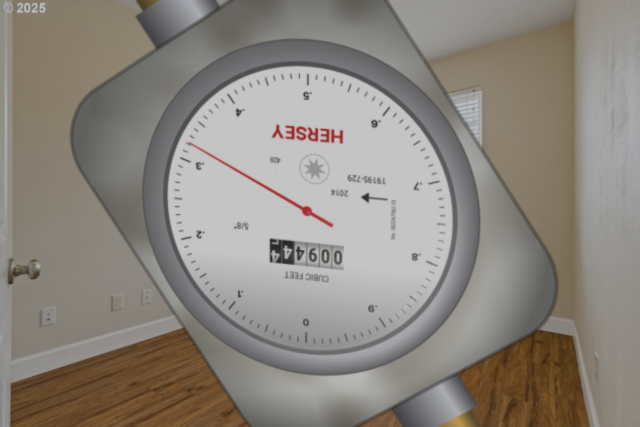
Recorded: 9444.32 ft³
